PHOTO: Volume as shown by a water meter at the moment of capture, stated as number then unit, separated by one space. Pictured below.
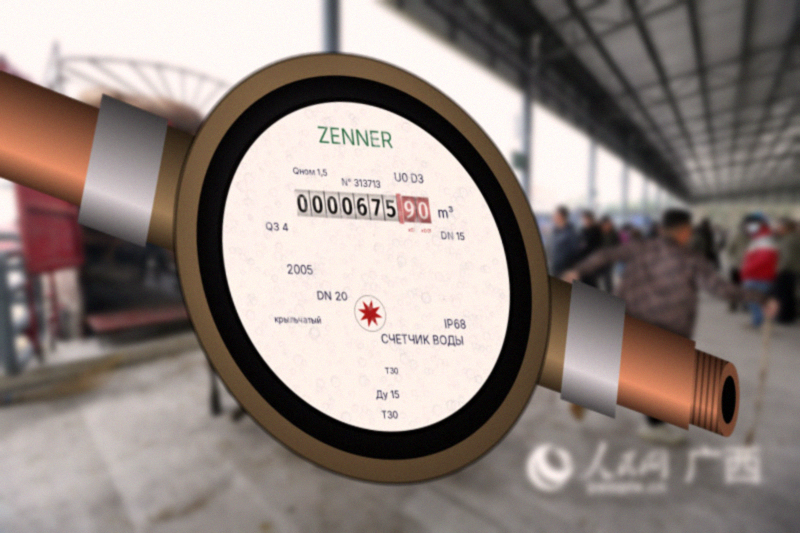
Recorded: 675.90 m³
